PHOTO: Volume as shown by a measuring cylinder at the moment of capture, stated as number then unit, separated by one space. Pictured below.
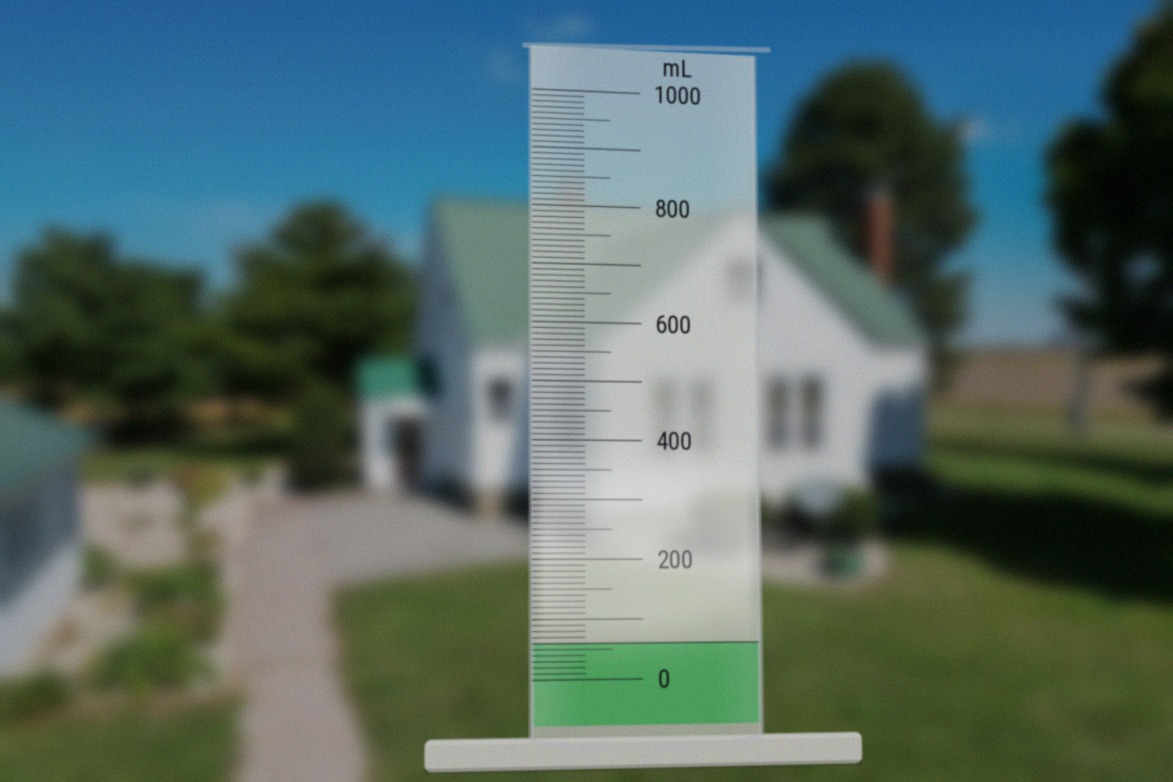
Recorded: 60 mL
